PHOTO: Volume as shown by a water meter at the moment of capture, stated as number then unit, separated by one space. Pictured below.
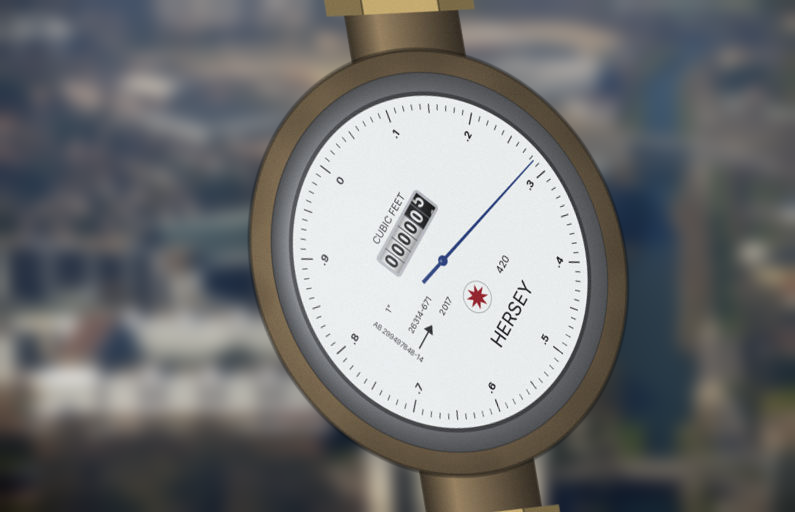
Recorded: 5.28 ft³
